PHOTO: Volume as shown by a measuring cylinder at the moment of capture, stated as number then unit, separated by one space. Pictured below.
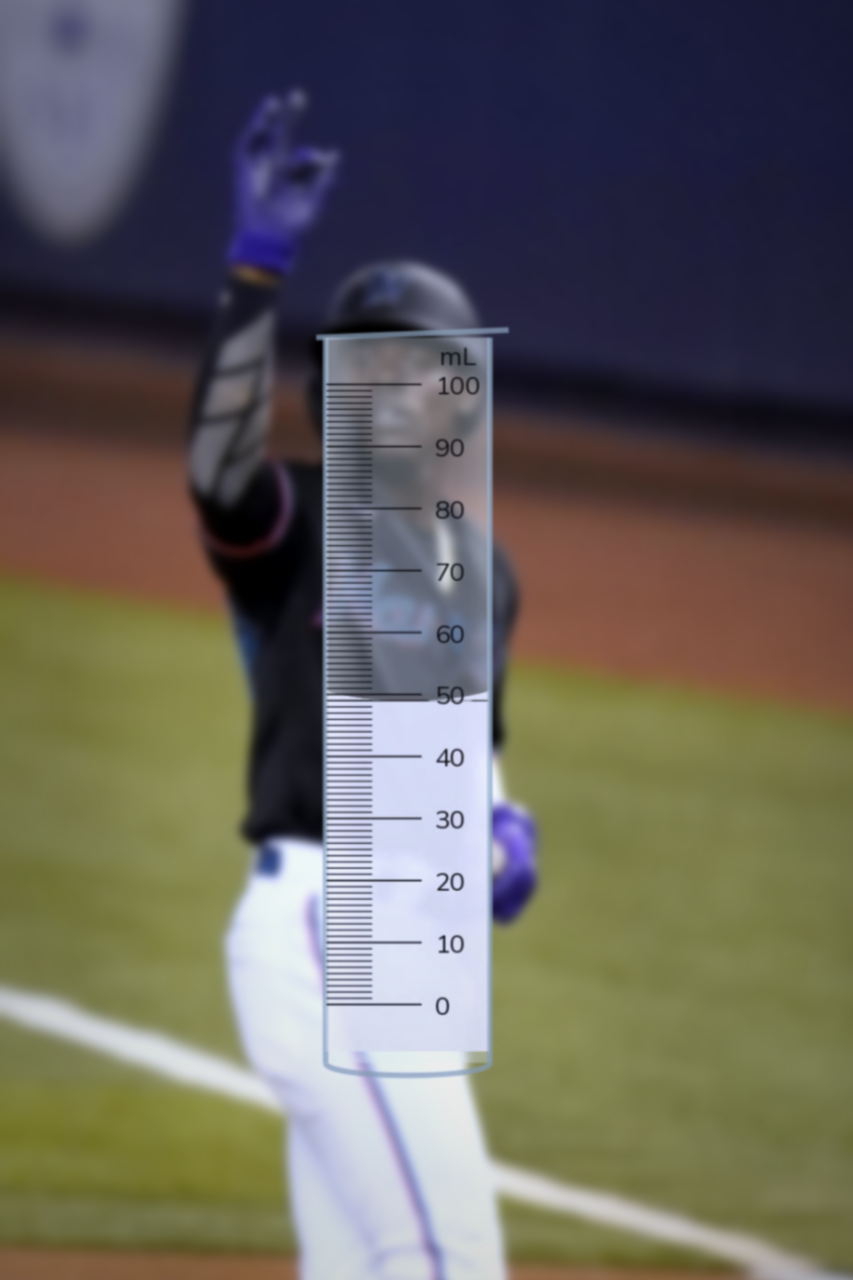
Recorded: 49 mL
